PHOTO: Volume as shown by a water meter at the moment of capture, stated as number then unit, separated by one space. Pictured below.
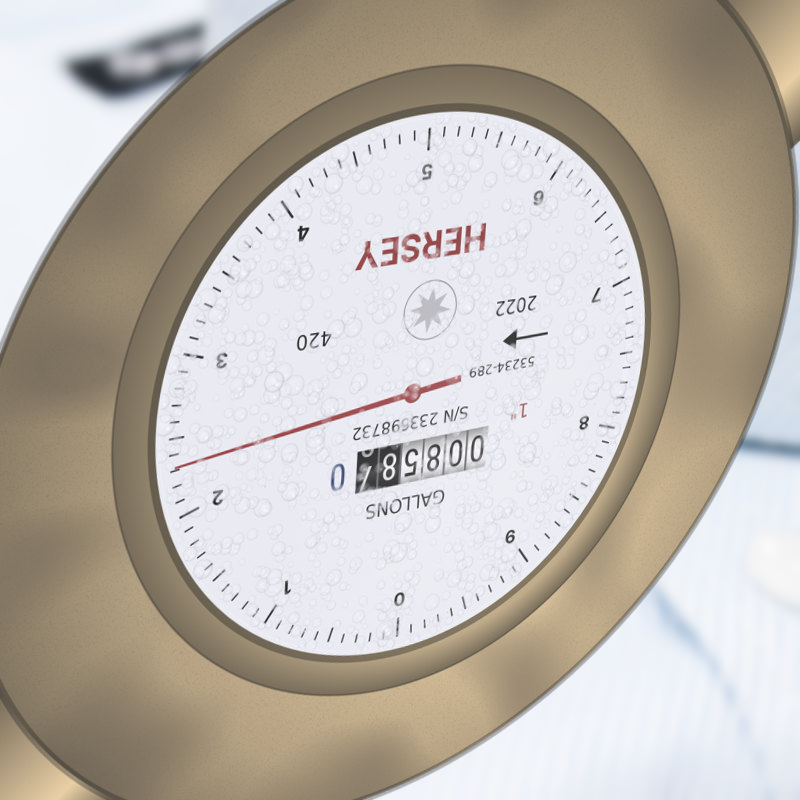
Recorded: 85872.3 gal
